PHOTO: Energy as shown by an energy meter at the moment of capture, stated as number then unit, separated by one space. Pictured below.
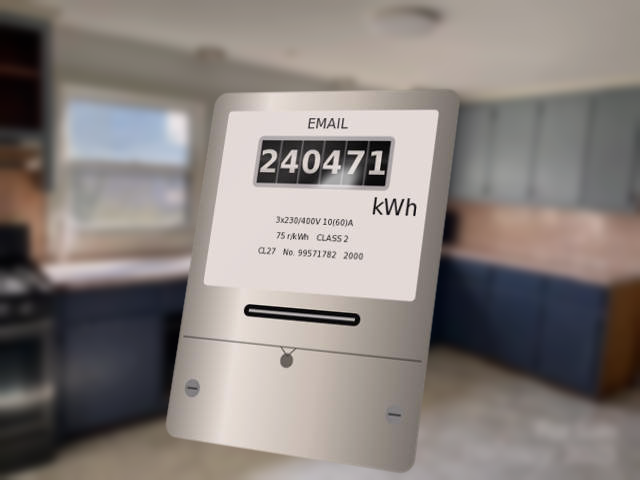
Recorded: 240471 kWh
